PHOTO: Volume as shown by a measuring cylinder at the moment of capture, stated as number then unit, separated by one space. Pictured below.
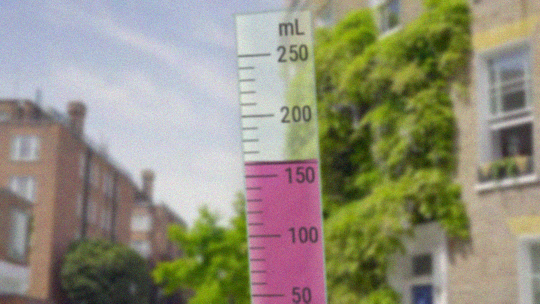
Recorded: 160 mL
